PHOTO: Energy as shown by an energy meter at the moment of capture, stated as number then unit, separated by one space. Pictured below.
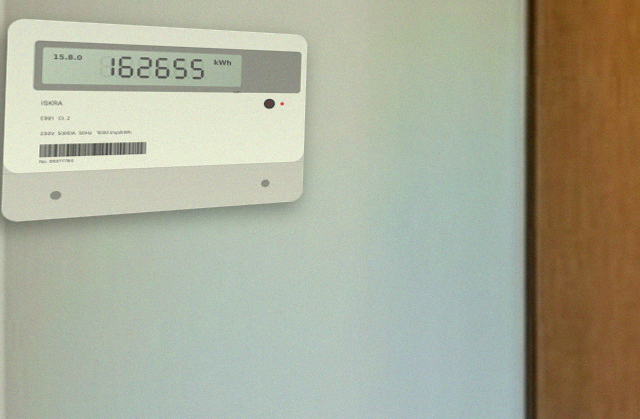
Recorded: 162655 kWh
